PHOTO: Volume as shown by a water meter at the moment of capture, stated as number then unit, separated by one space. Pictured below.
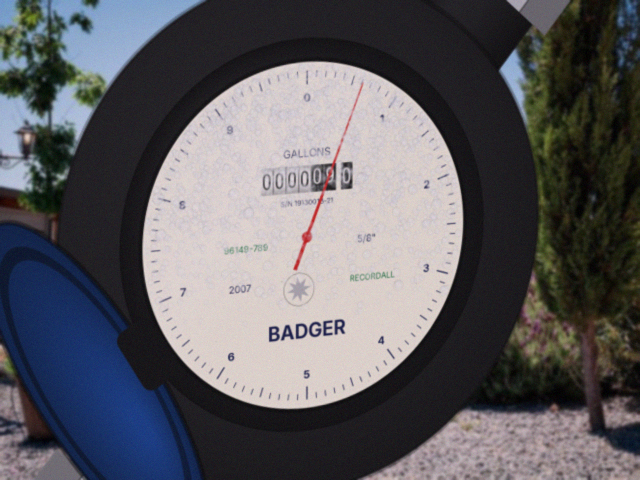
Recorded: 90.6 gal
